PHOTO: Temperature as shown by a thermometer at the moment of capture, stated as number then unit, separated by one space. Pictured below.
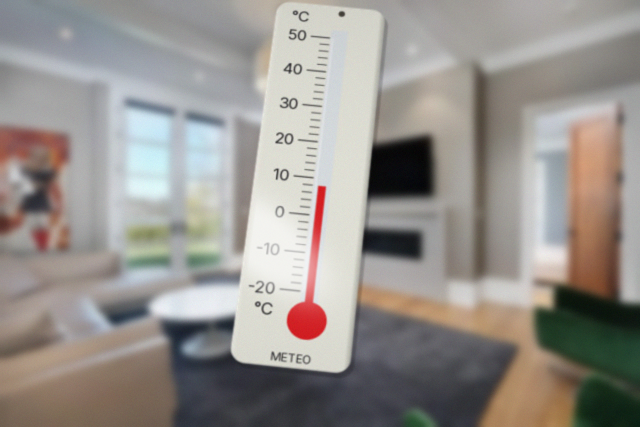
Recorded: 8 °C
